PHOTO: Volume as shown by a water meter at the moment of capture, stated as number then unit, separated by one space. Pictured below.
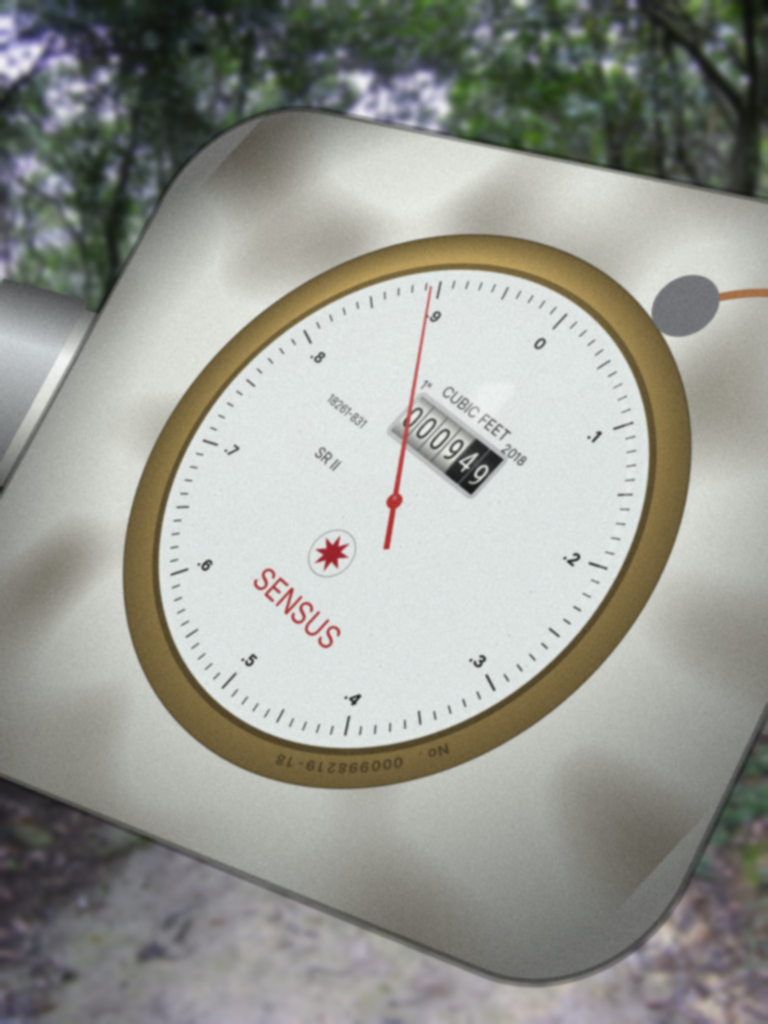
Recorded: 948.89 ft³
